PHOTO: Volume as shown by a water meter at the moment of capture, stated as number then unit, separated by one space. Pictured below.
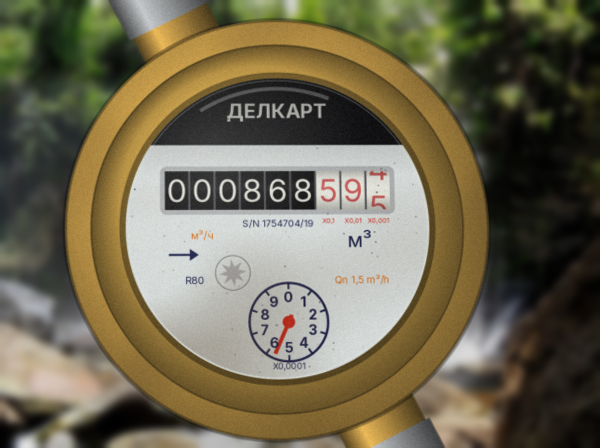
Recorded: 868.5945 m³
